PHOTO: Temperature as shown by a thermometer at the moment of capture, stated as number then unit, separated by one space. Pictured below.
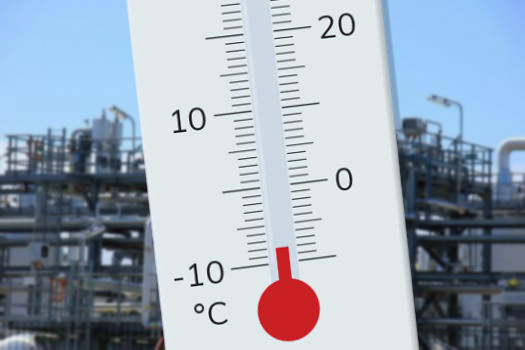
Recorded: -8 °C
